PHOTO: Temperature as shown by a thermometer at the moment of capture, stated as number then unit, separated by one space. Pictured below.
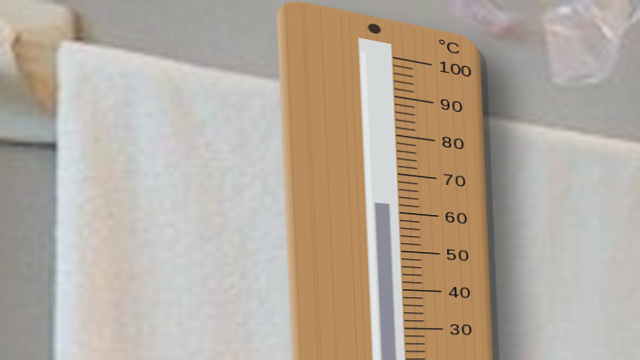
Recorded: 62 °C
